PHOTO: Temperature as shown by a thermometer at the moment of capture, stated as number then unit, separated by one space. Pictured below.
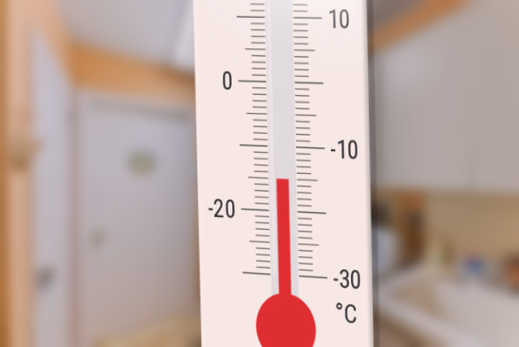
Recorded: -15 °C
